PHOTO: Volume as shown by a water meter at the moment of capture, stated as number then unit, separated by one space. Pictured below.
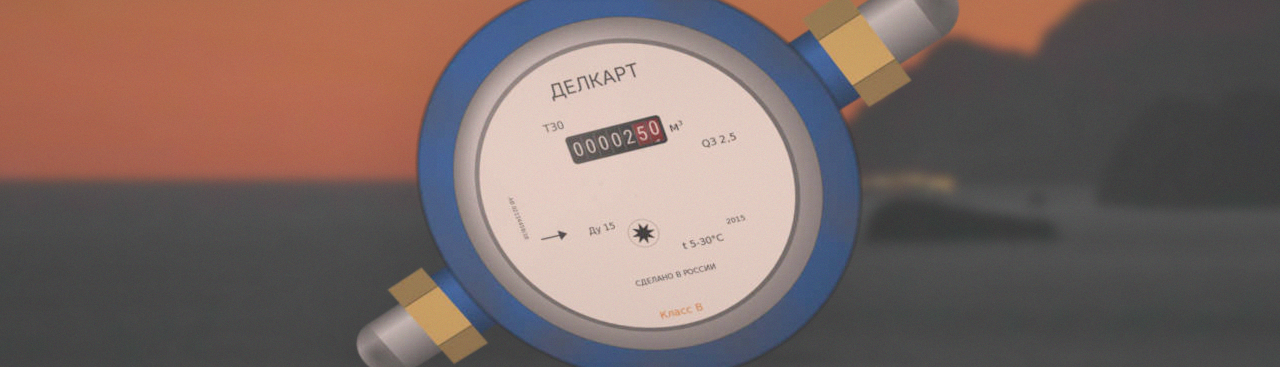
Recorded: 2.50 m³
